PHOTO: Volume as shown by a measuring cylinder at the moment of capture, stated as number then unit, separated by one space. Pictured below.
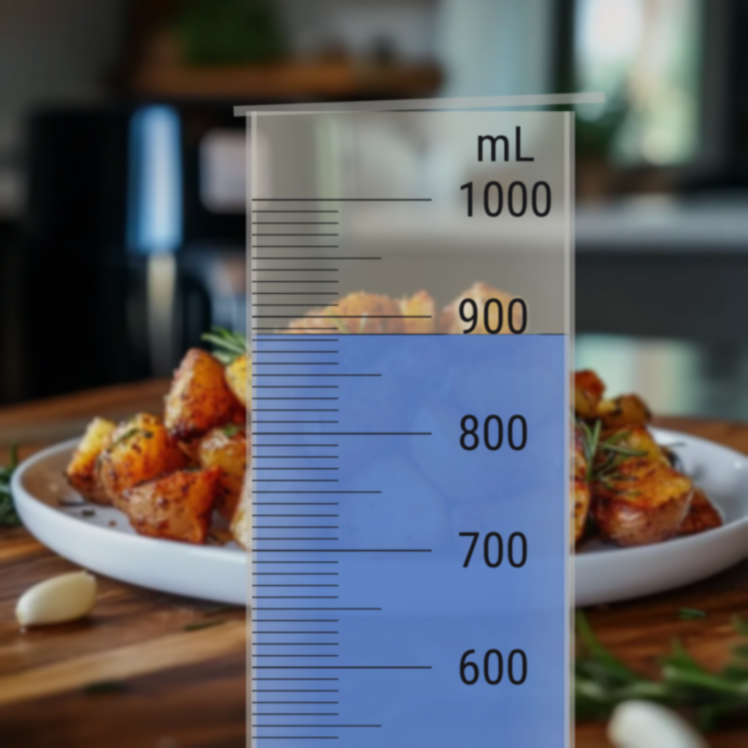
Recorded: 885 mL
